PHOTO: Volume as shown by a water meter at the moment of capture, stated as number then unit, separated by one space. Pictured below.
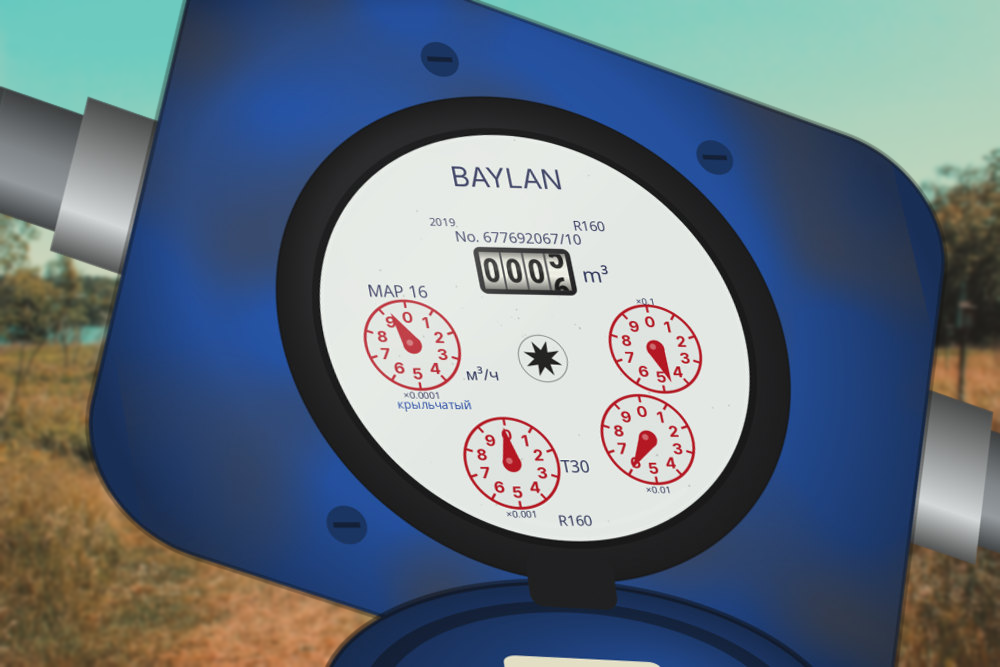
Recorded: 5.4599 m³
